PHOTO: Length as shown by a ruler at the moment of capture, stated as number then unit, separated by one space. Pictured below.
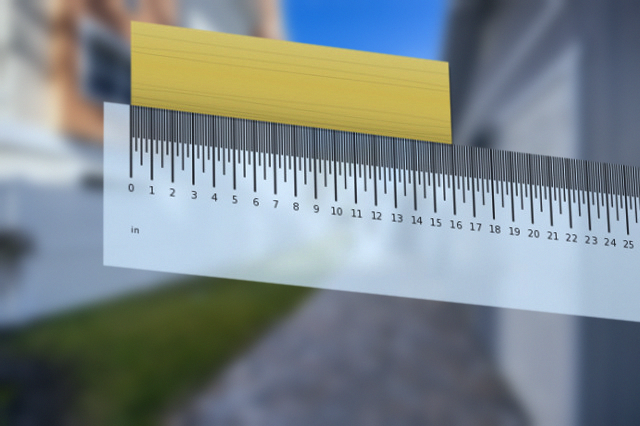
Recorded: 16 in
